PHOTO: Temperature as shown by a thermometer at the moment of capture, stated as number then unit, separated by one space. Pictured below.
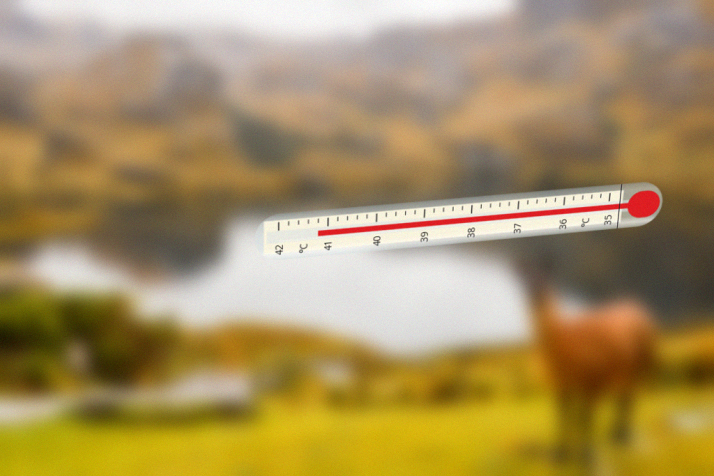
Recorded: 41.2 °C
